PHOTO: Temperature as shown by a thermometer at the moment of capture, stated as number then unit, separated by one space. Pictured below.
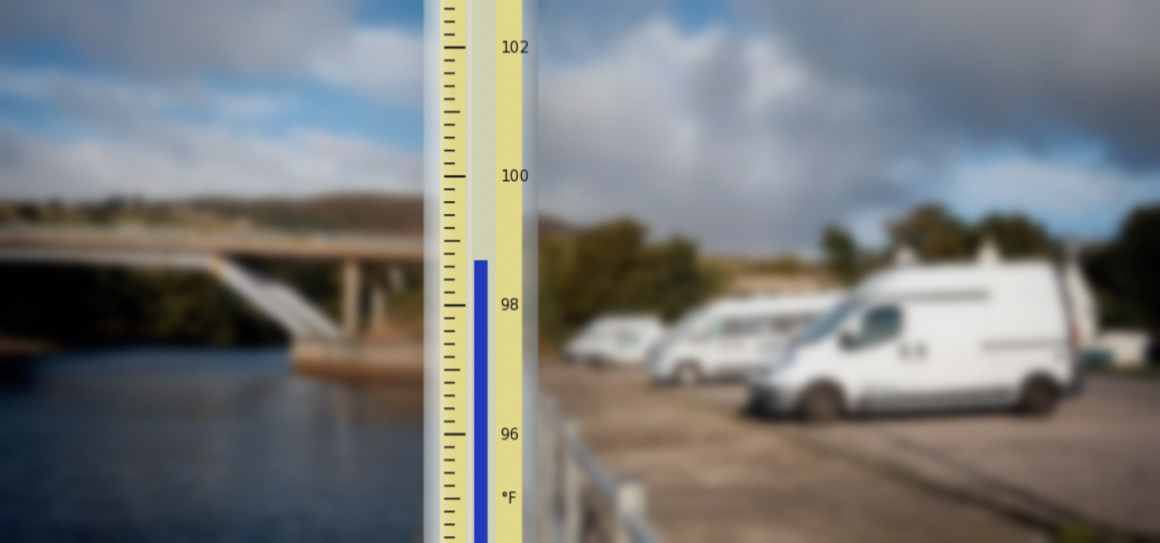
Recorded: 98.7 °F
